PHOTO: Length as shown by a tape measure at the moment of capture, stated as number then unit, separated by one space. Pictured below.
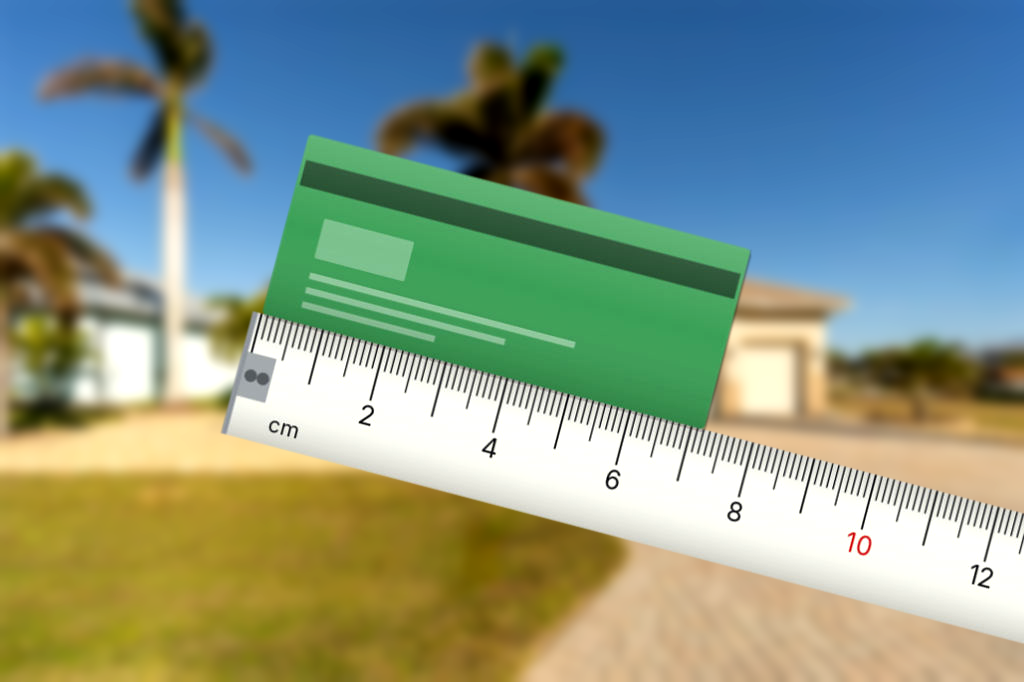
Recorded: 7.2 cm
